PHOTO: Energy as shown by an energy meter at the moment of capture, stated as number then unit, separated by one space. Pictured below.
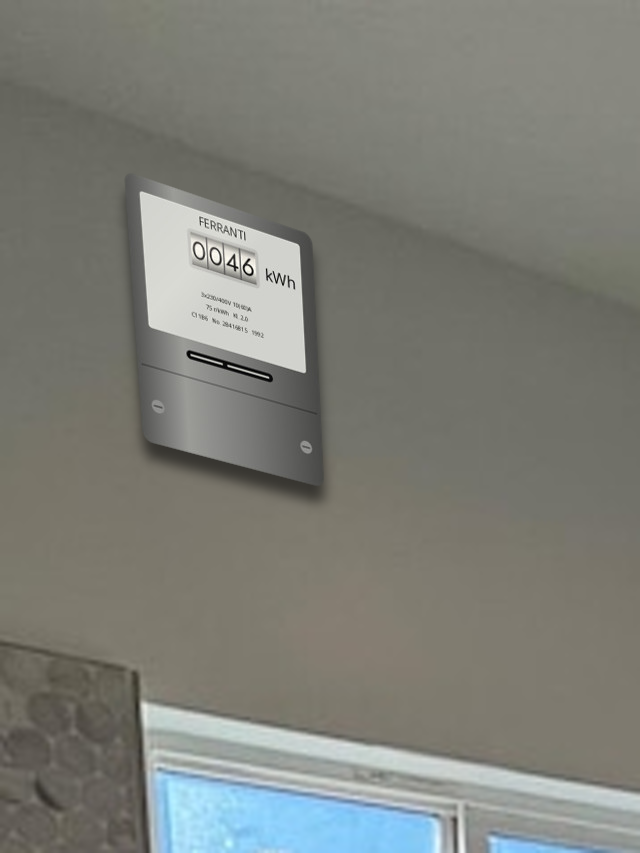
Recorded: 46 kWh
